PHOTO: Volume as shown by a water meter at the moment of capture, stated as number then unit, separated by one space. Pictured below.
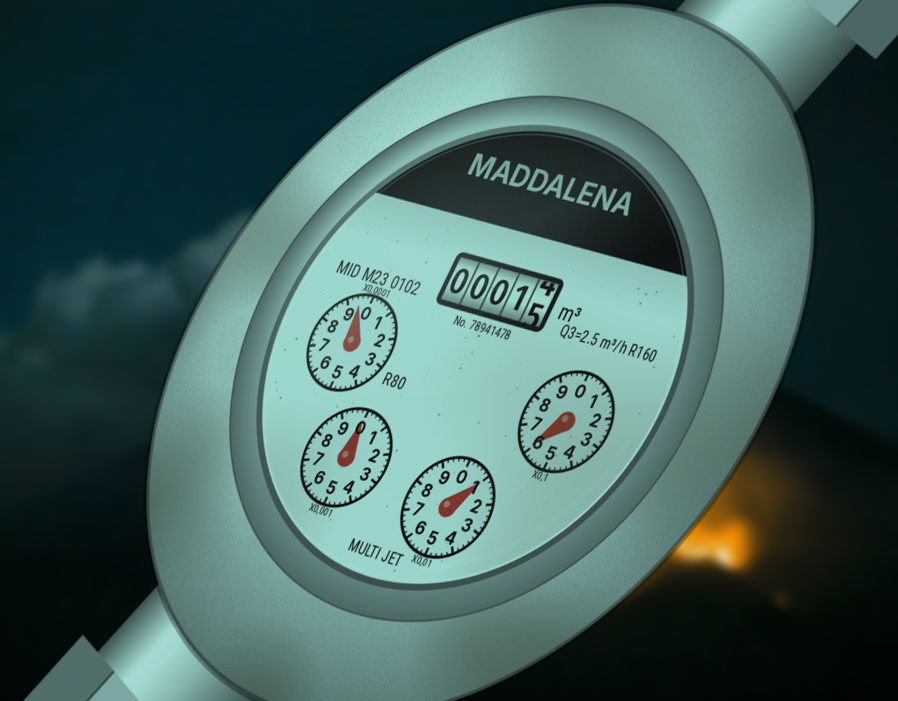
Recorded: 14.6099 m³
